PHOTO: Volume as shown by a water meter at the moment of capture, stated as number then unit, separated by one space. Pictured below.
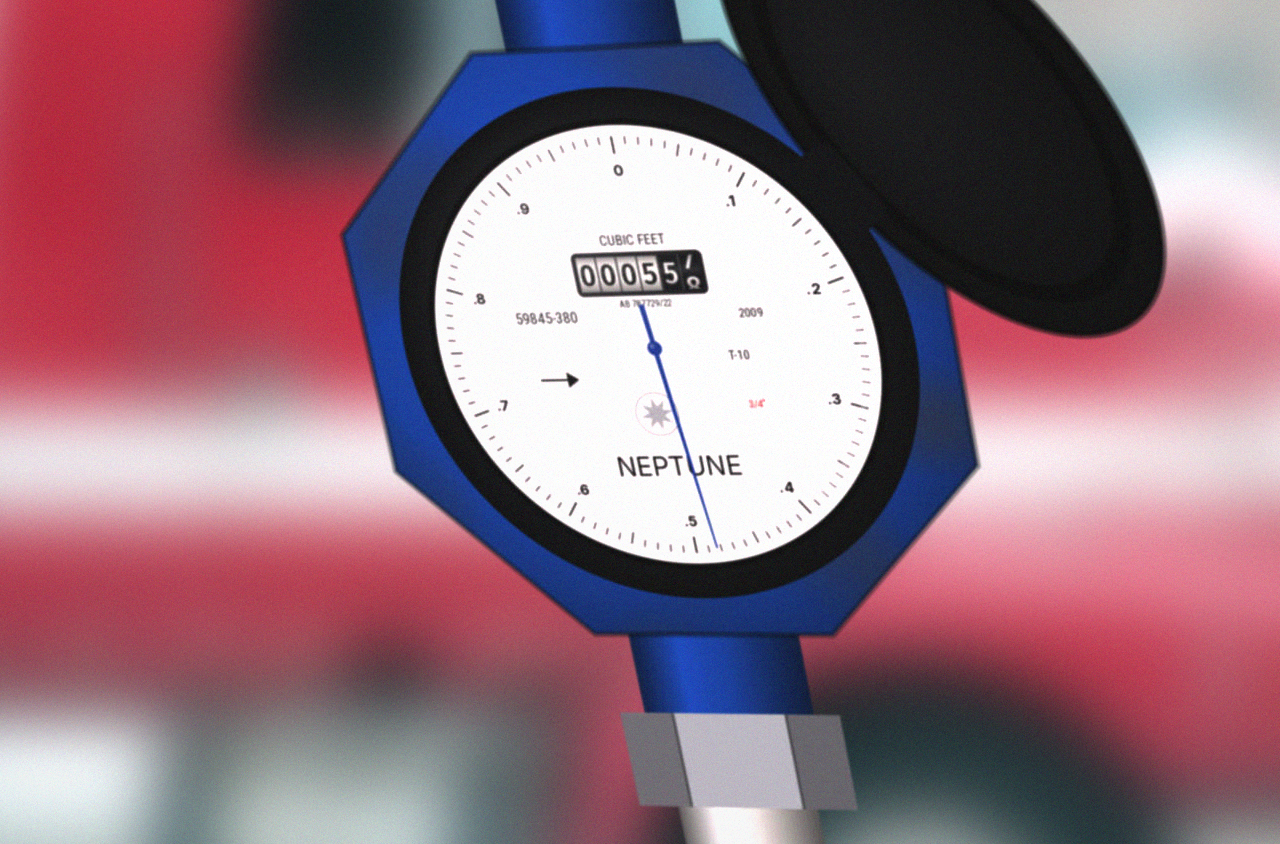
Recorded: 557.48 ft³
